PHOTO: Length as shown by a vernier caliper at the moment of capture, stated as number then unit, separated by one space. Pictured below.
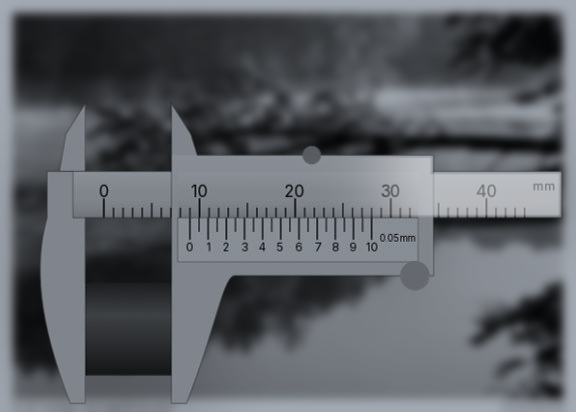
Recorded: 9.0 mm
